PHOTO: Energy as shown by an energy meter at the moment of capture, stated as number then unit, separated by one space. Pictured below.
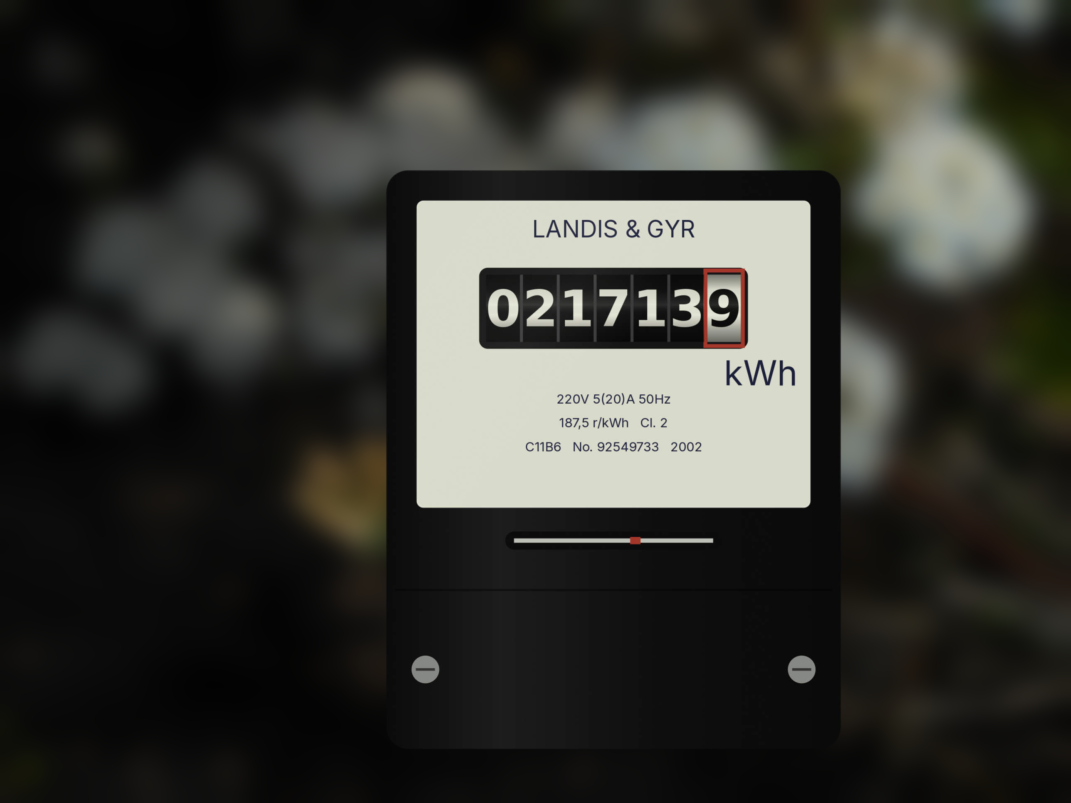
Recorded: 21713.9 kWh
